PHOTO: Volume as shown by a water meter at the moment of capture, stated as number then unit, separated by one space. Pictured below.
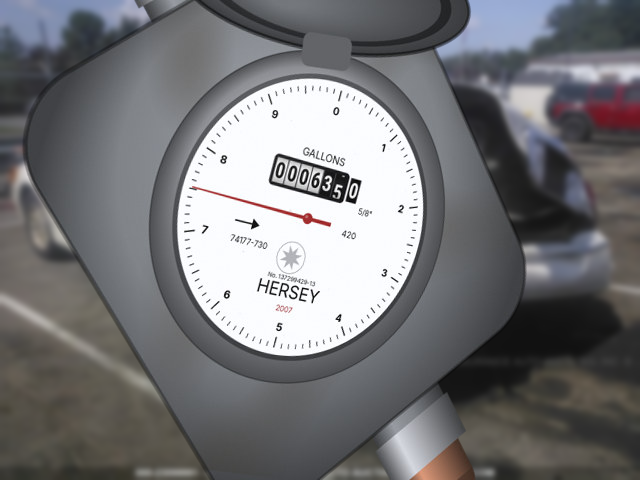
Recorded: 6347.5 gal
